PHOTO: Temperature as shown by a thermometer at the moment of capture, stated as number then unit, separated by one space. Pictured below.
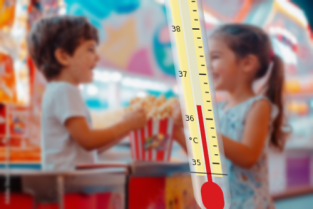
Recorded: 36.3 °C
